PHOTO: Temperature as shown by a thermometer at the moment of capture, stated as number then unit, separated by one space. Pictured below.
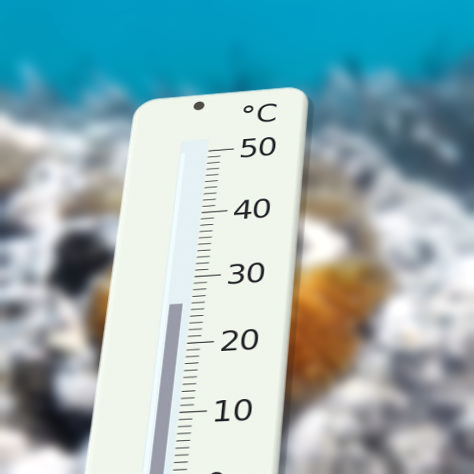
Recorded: 26 °C
